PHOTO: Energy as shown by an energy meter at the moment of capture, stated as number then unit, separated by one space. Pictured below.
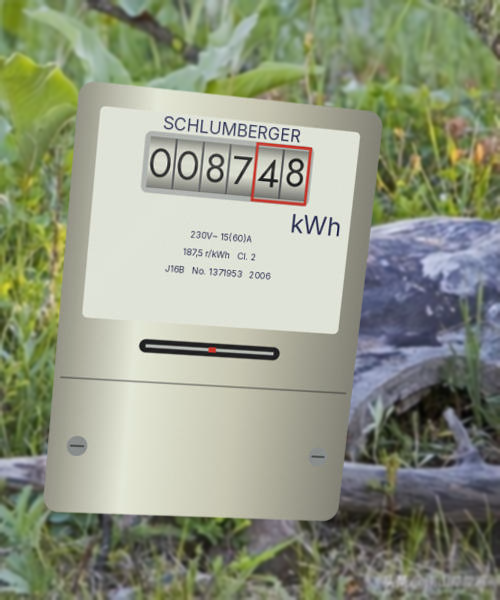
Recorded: 87.48 kWh
